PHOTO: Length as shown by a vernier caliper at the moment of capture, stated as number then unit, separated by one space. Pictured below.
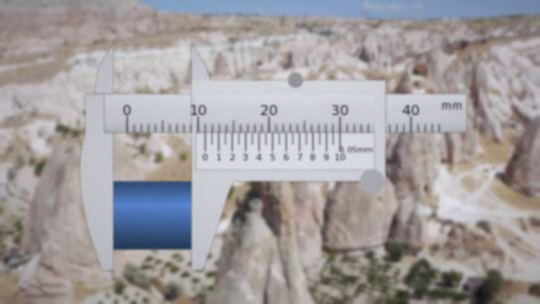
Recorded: 11.0 mm
